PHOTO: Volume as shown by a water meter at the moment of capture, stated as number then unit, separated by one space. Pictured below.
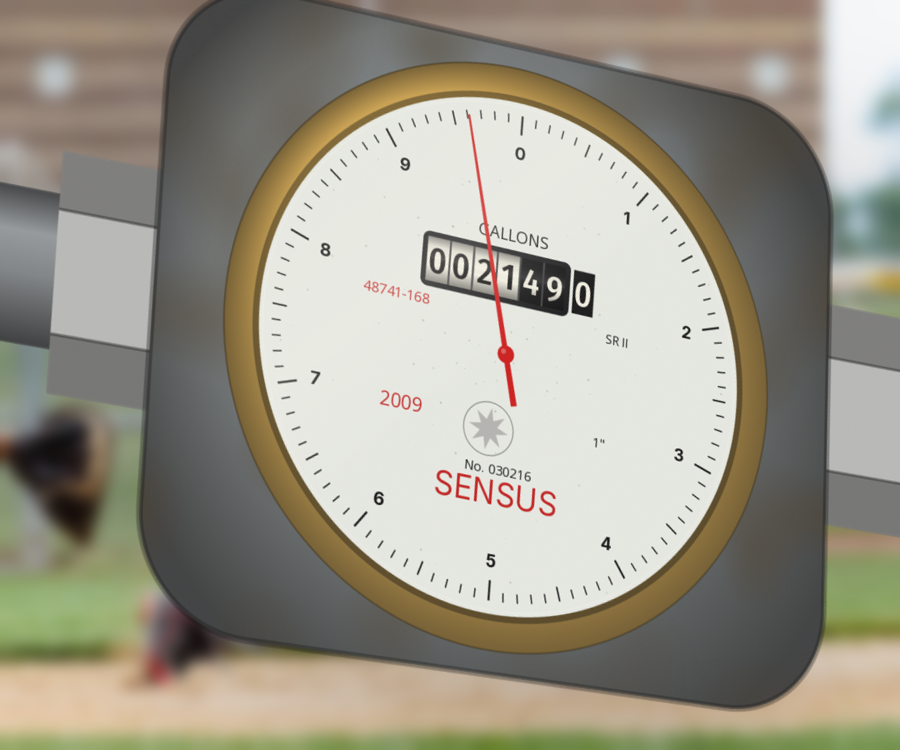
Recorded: 21489.6 gal
